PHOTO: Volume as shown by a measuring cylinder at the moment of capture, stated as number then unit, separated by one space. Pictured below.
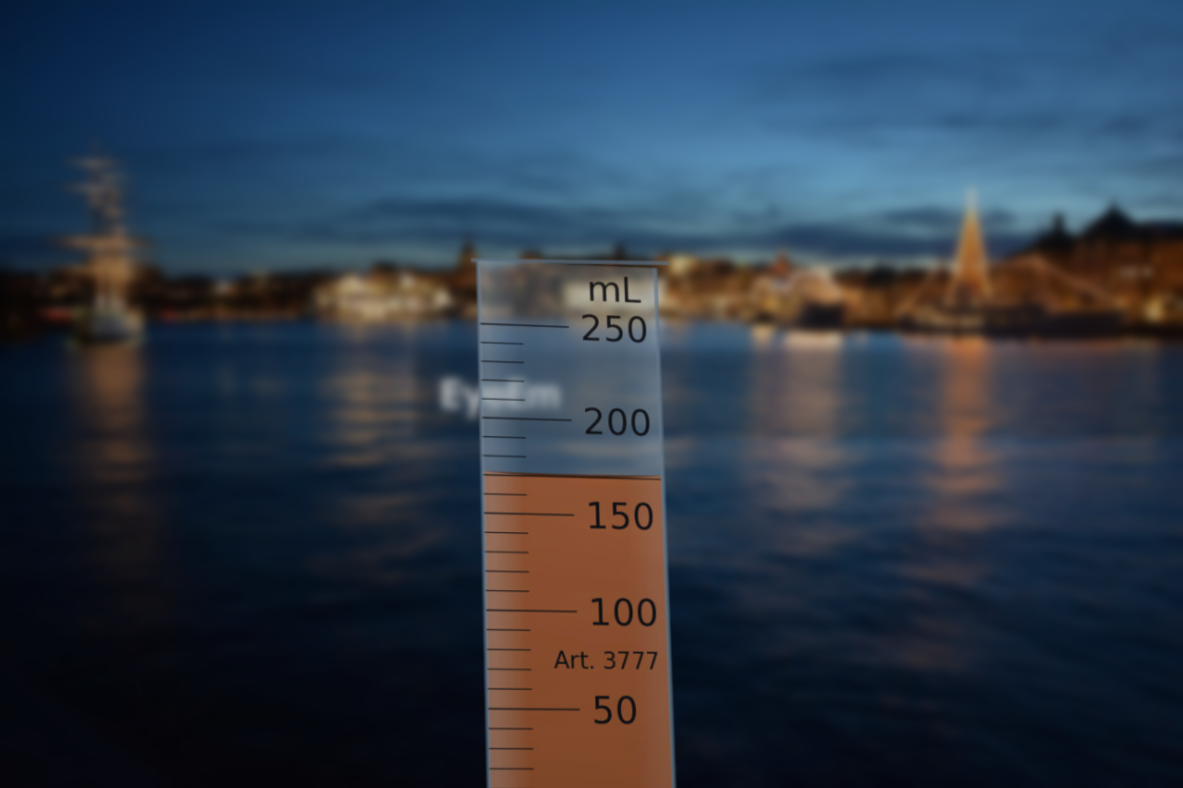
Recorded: 170 mL
